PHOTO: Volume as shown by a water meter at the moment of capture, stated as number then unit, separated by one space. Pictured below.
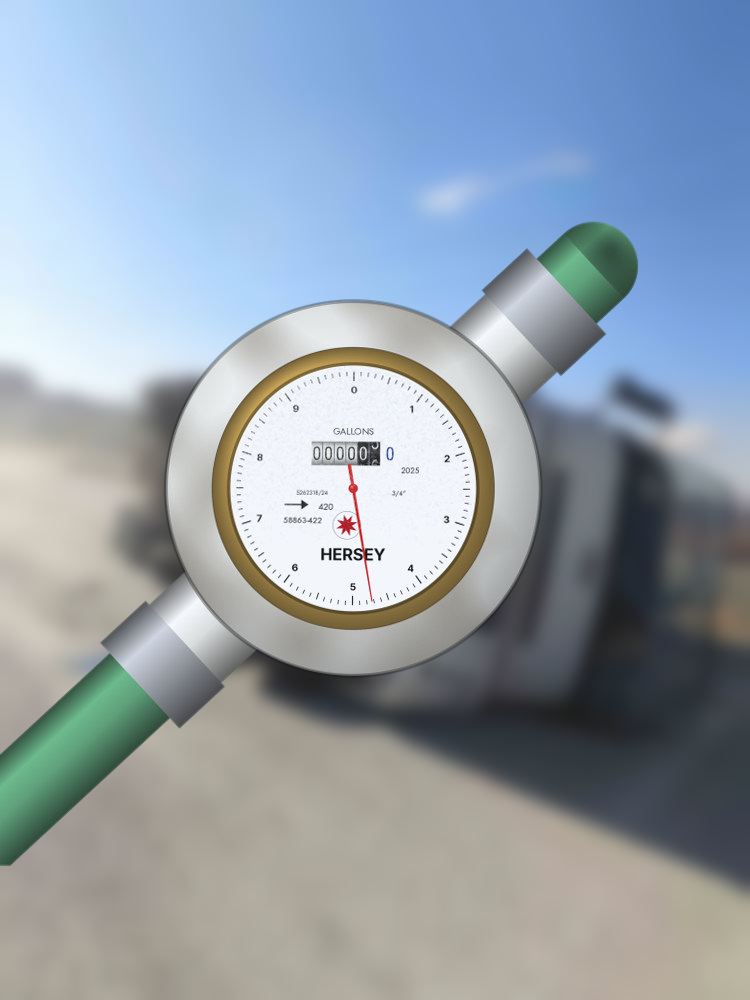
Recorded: 54.7 gal
